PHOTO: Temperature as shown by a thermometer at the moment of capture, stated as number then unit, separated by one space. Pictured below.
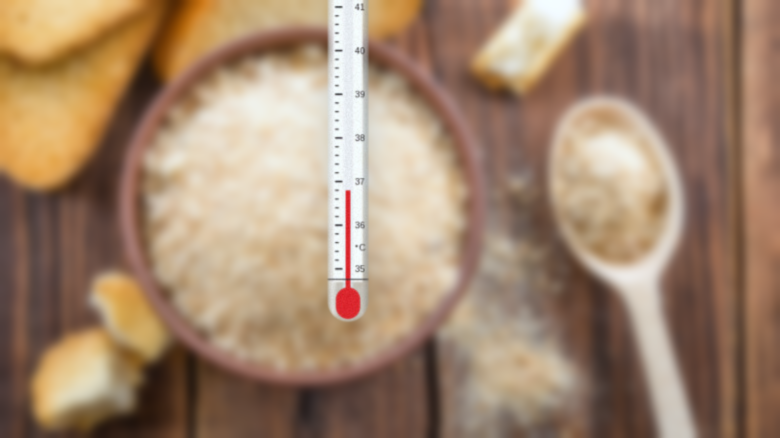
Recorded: 36.8 °C
